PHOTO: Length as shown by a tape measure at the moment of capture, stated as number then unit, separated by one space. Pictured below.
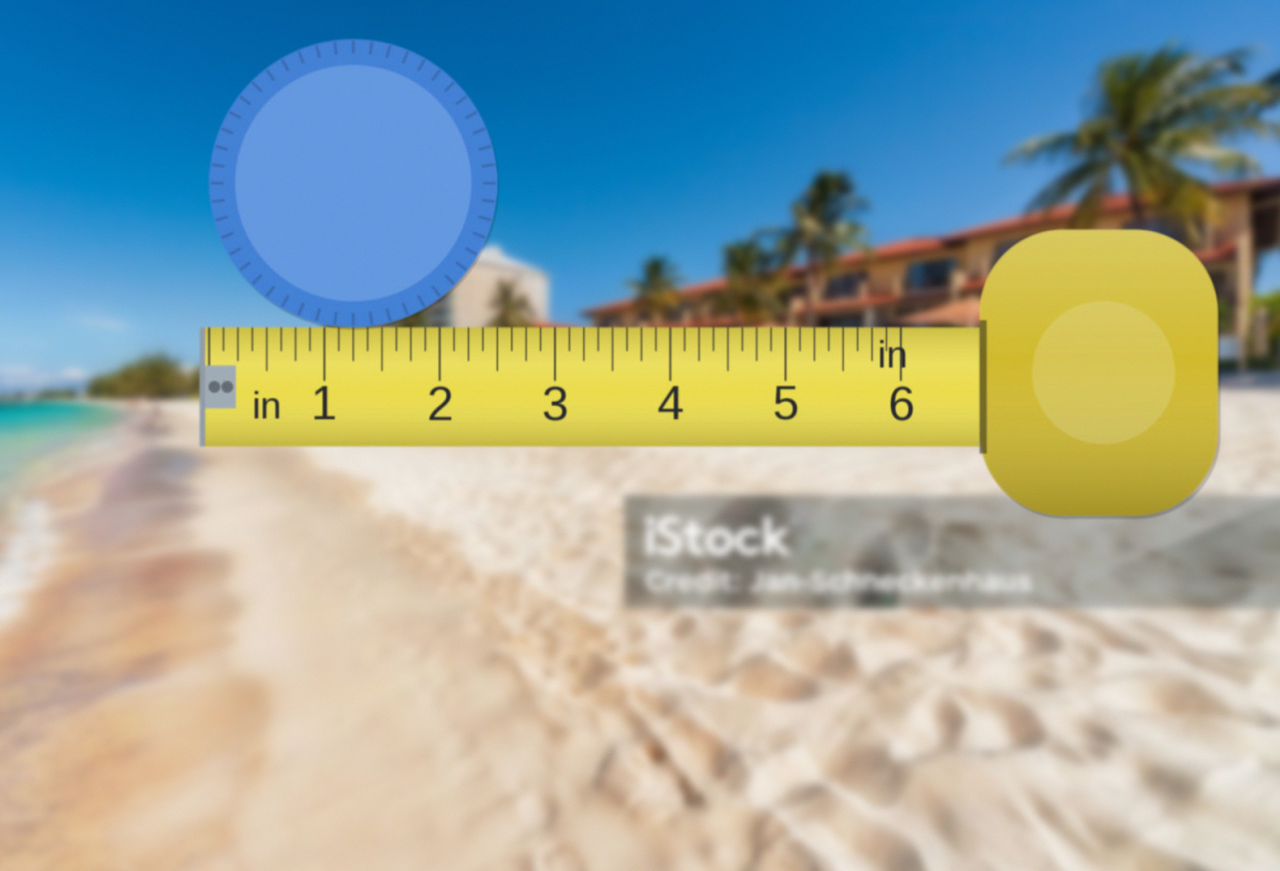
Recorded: 2.5 in
